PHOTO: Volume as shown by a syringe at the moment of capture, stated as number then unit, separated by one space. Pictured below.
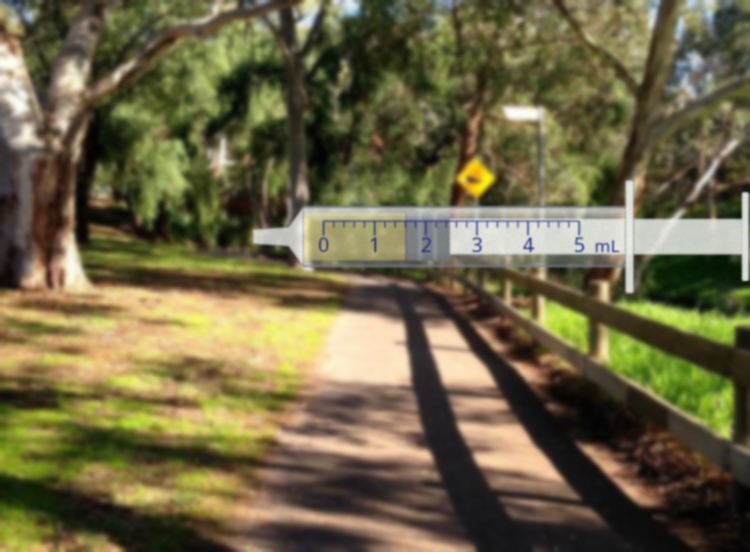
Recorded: 1.6 mL
